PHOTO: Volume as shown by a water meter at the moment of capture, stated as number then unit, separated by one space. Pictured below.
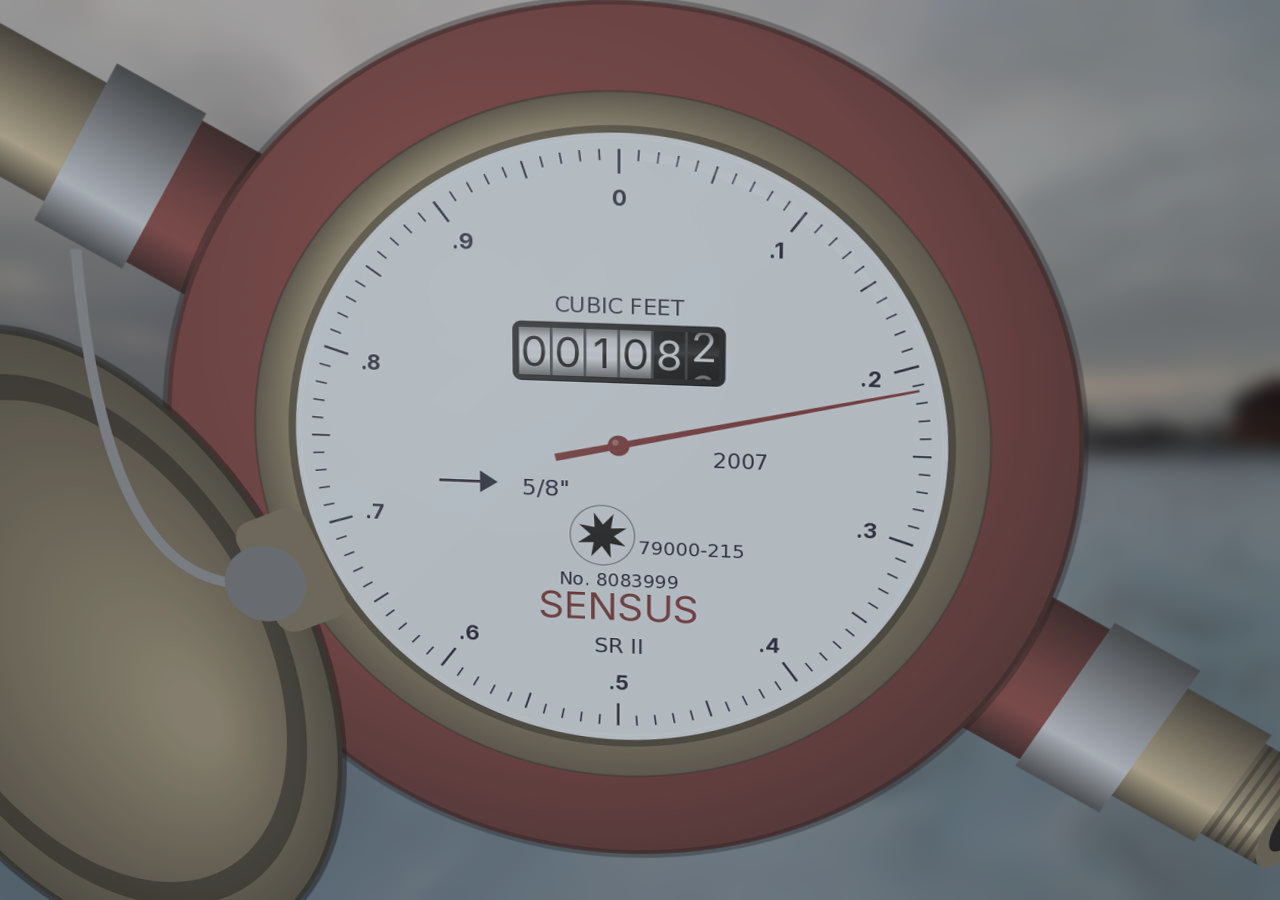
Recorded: 1082.21 ft³
